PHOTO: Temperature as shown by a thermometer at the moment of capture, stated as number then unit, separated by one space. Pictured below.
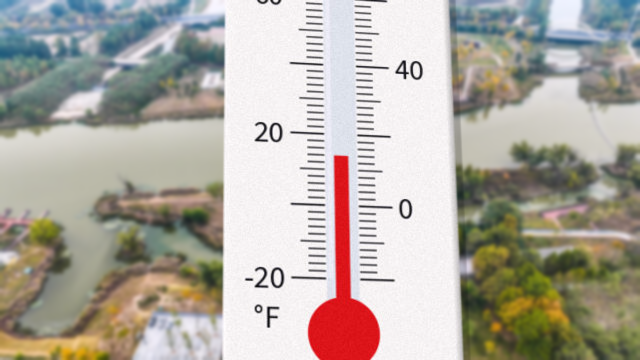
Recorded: 14 °F
